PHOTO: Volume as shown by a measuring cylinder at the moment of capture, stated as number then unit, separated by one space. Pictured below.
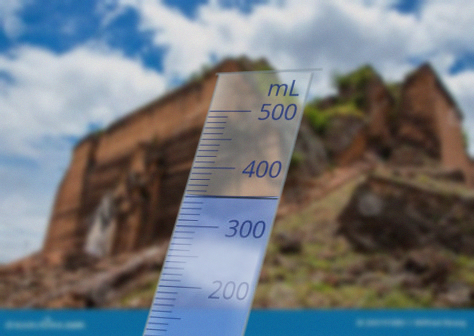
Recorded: 350 mL
